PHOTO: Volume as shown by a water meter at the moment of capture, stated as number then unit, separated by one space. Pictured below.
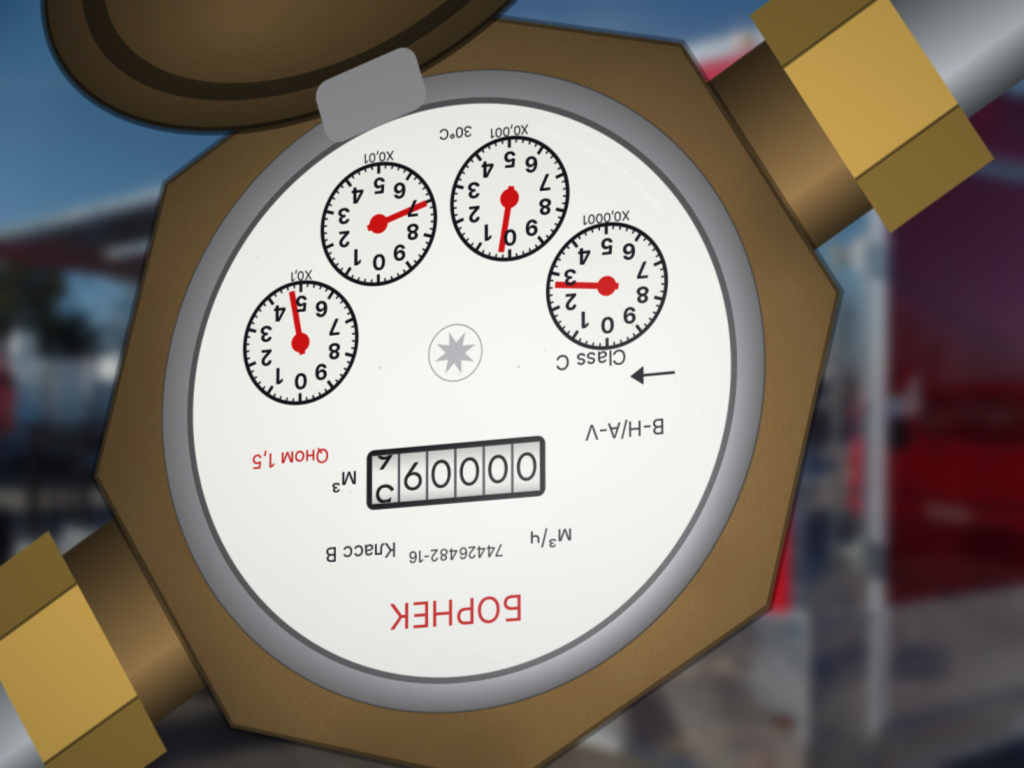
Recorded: 95.4702 m³
